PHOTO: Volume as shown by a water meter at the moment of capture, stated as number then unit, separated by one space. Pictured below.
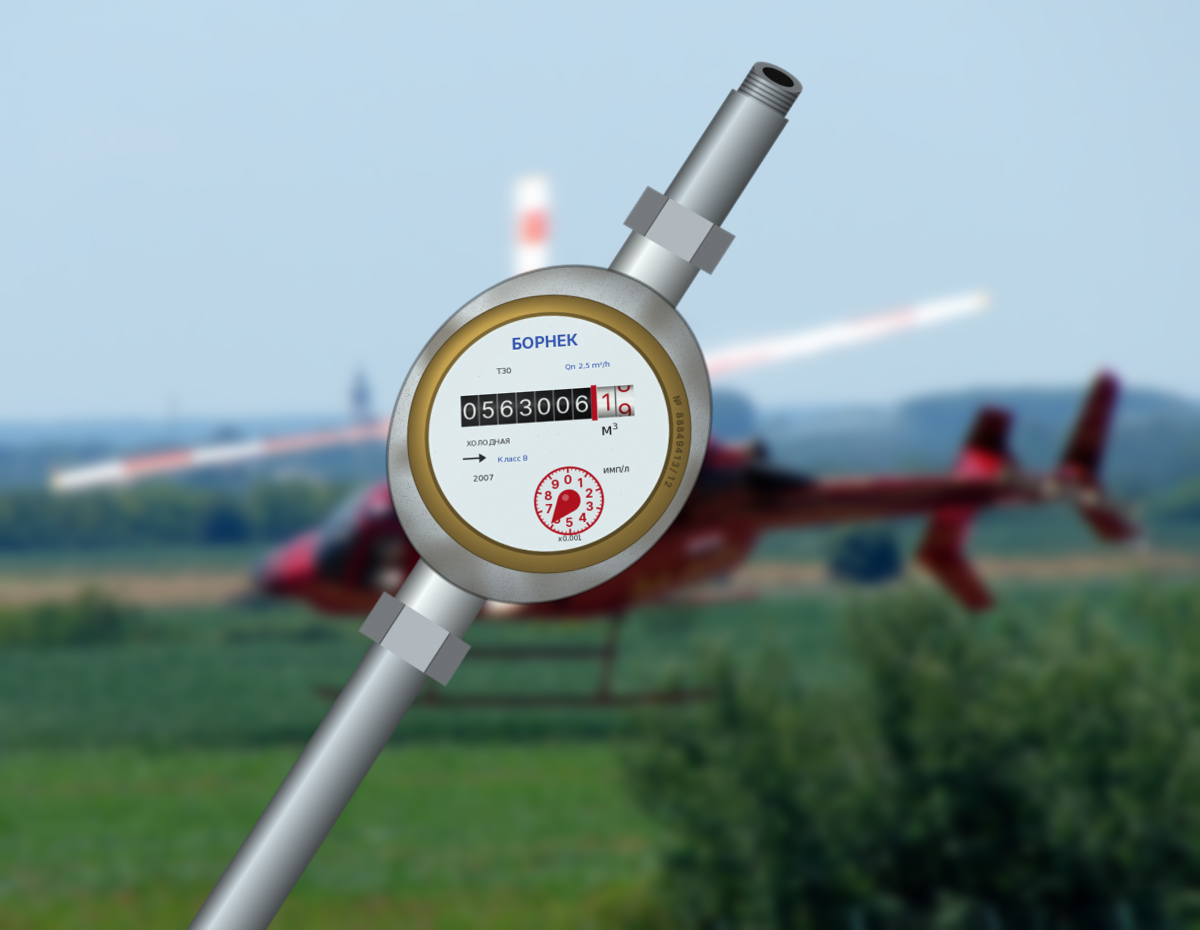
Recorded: 563006.186 m³
